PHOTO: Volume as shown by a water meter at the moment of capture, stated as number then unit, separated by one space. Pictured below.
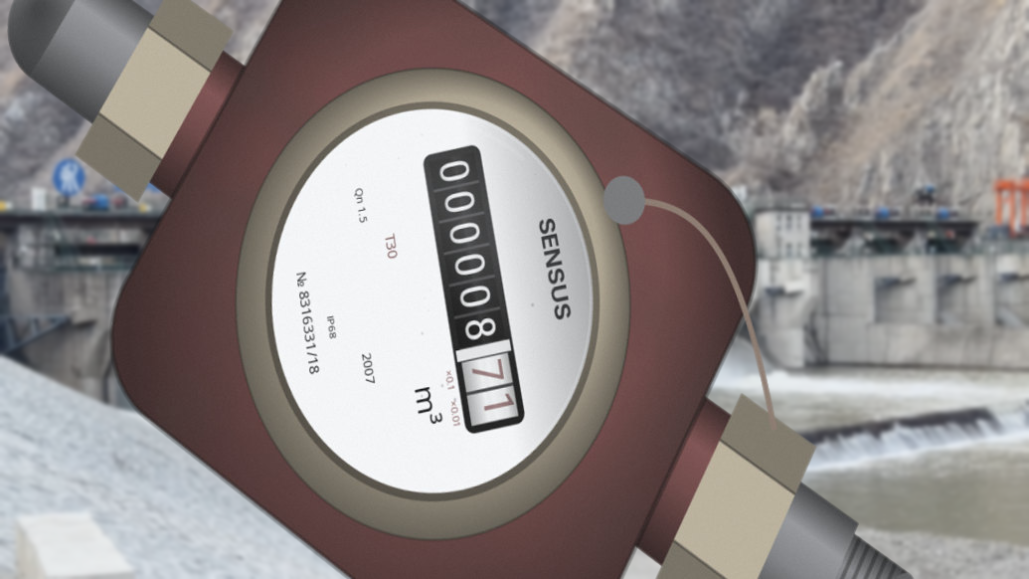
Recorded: 8.71 m³
